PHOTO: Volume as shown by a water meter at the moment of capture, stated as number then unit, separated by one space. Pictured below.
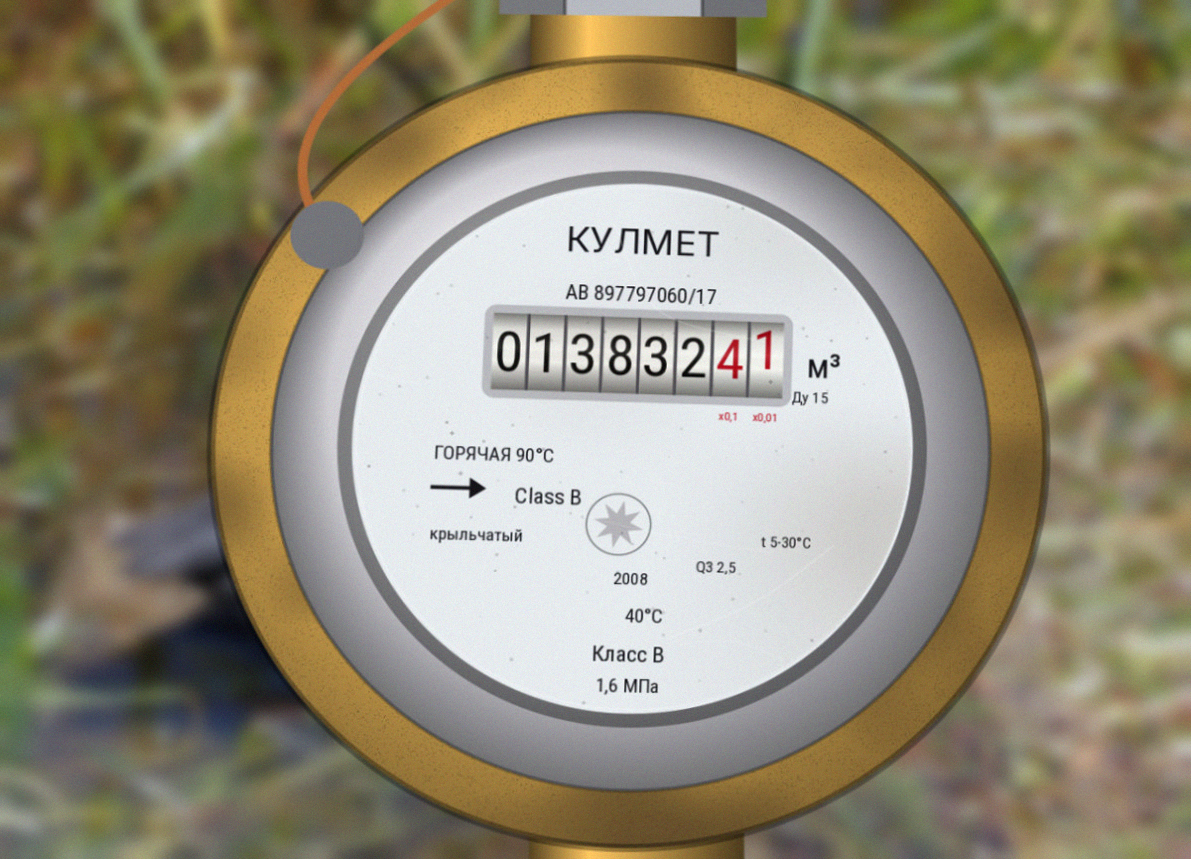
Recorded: 13832.41 m³
